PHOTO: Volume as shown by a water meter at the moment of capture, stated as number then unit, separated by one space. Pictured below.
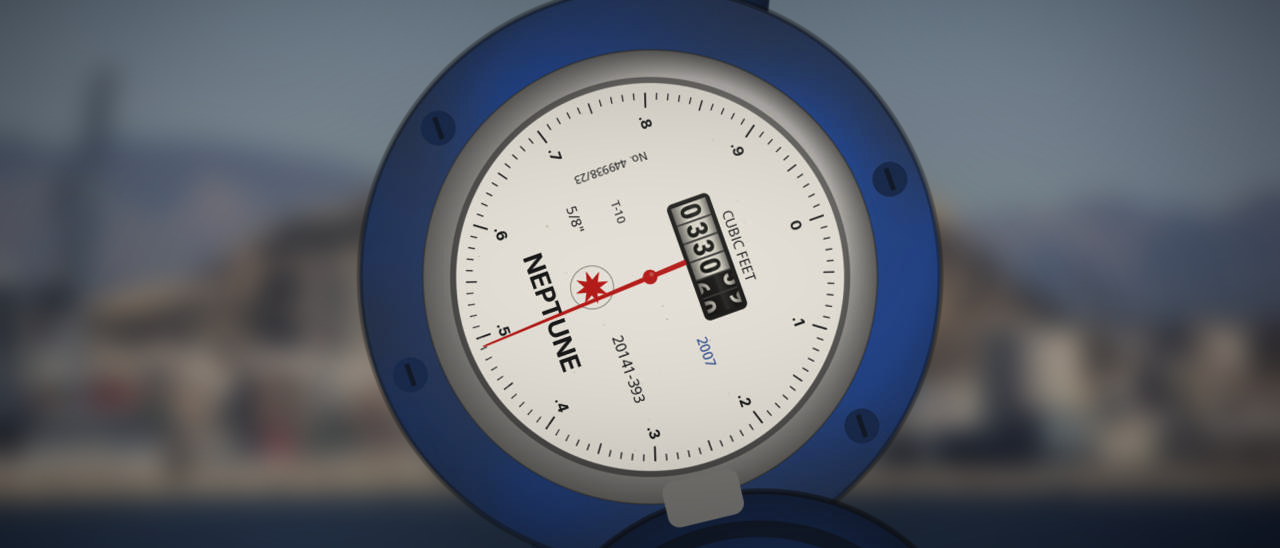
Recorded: 33059.49 ft³
